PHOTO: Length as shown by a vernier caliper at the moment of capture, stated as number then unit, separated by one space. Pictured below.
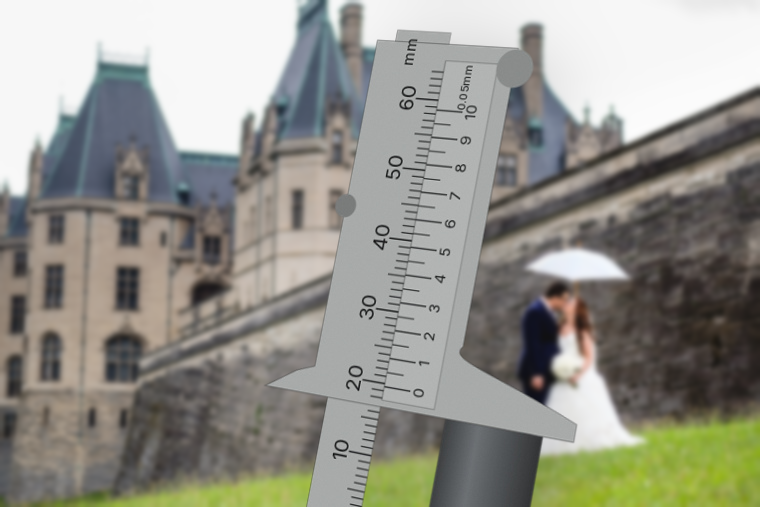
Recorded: 19.6 mm
